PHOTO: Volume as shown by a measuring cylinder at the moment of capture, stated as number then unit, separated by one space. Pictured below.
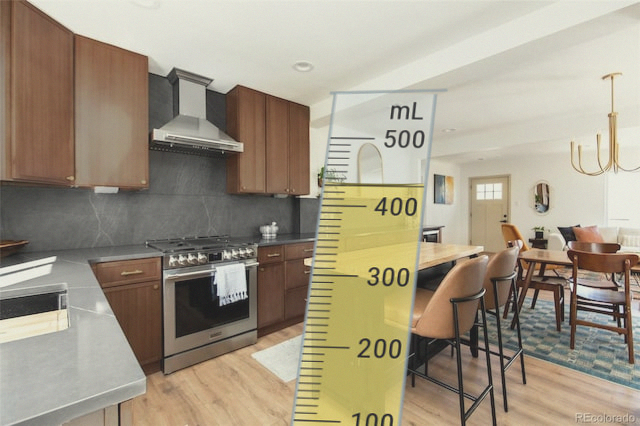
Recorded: 430 mL
